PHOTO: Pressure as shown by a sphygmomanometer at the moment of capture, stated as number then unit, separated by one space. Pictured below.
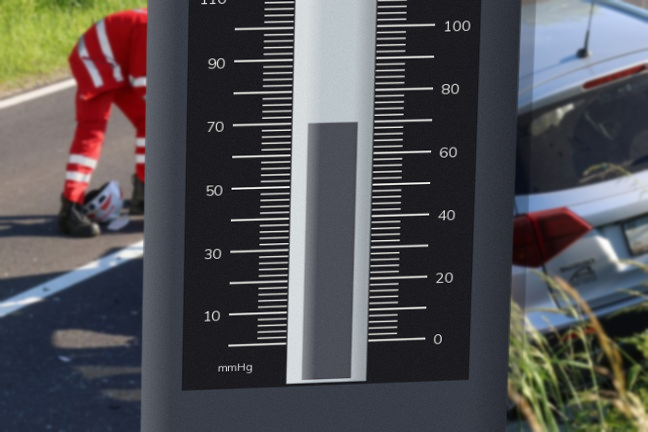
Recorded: 70 mmHg
